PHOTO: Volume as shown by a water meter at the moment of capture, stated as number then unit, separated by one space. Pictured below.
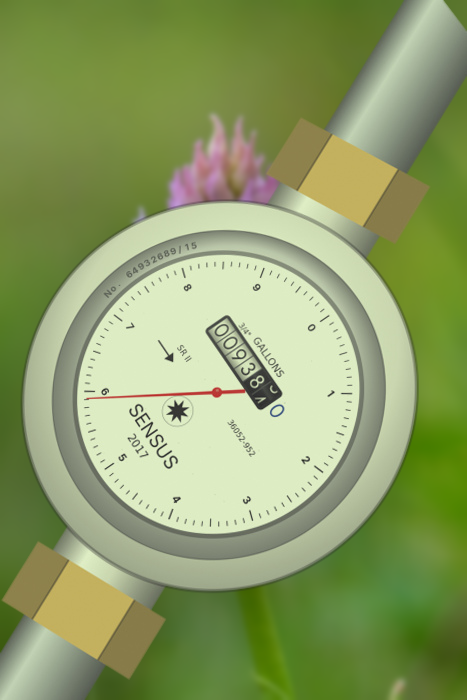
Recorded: 93835.9 gal
